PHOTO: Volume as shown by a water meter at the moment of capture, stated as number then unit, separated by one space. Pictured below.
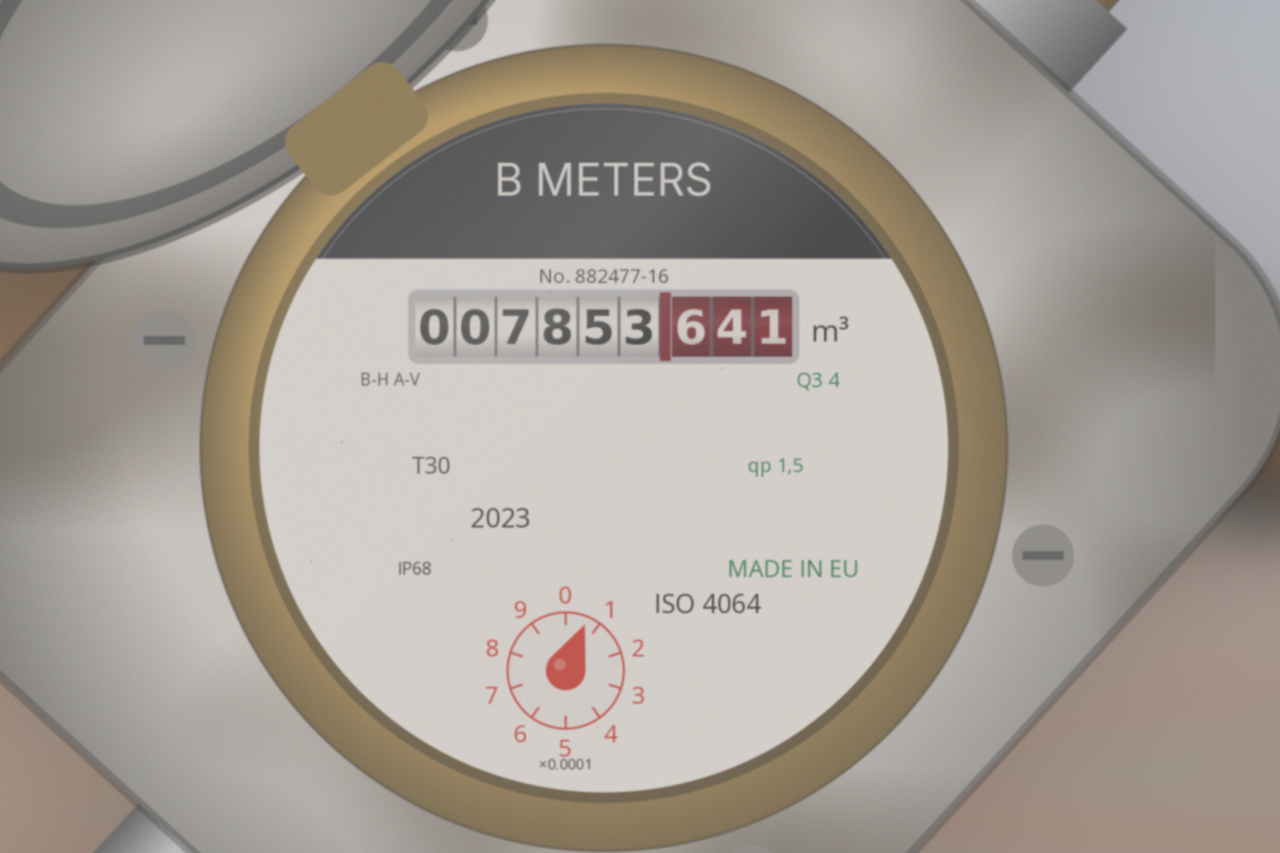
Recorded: 7853.6410 m³
